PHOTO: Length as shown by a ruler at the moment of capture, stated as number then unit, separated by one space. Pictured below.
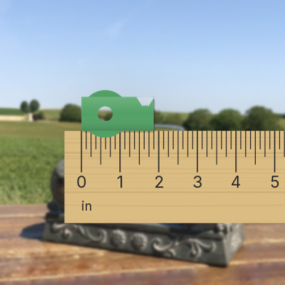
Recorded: 1.875 in
